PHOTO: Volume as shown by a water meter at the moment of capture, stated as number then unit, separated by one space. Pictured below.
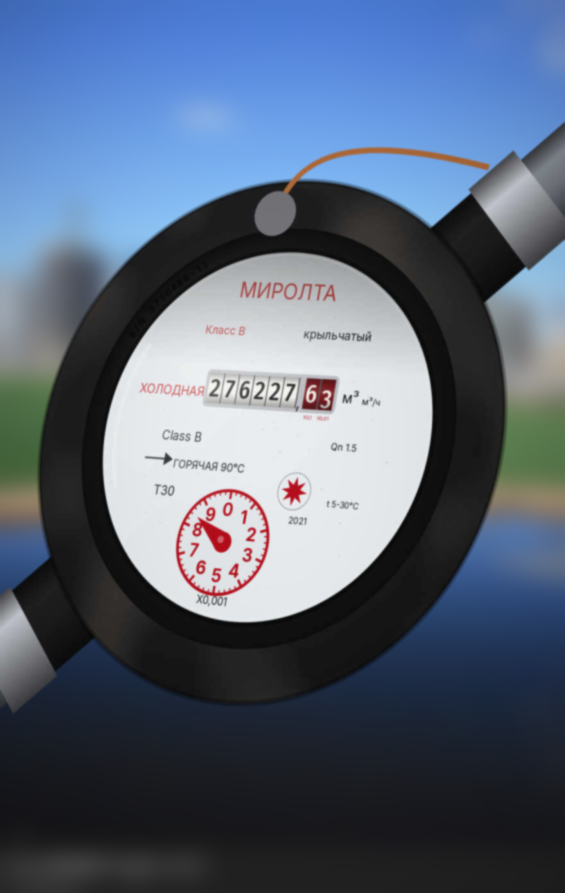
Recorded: 276227.628 m³
